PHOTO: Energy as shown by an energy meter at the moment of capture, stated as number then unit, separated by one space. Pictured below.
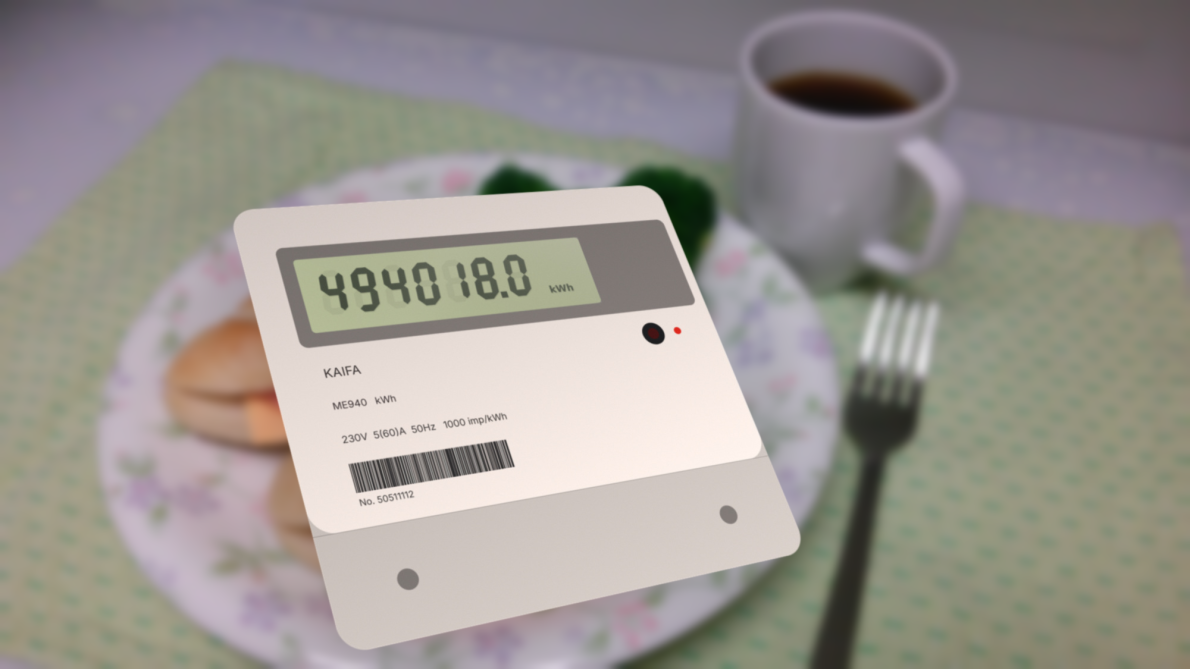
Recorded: 494018.0 kWh
